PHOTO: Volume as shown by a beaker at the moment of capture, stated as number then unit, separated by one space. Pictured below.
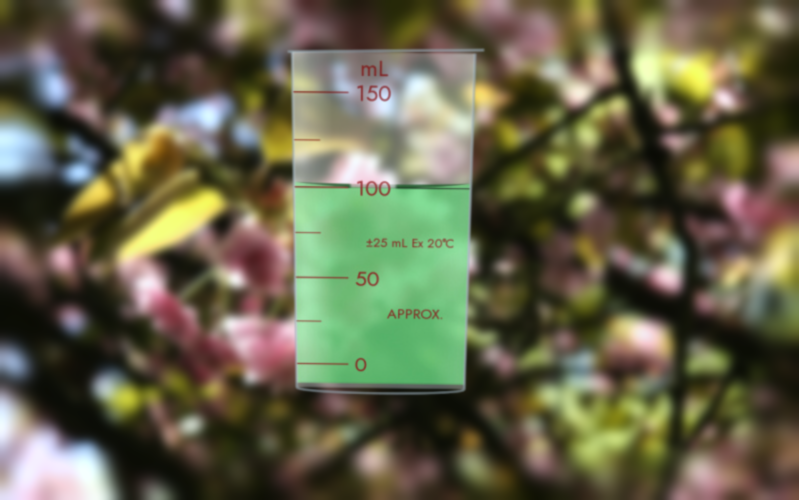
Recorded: 100 mL
